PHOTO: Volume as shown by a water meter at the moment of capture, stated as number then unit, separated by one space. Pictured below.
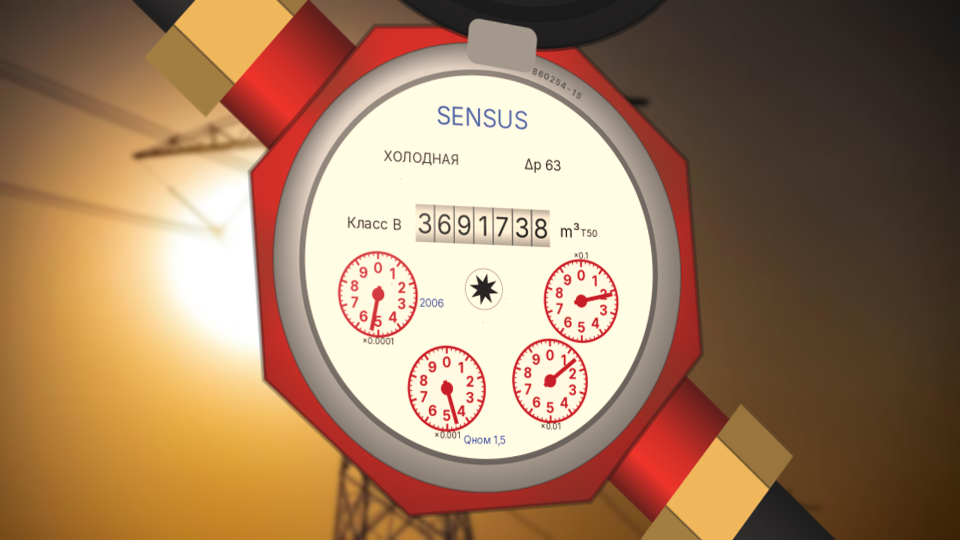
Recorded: 3691738.2145 m³
